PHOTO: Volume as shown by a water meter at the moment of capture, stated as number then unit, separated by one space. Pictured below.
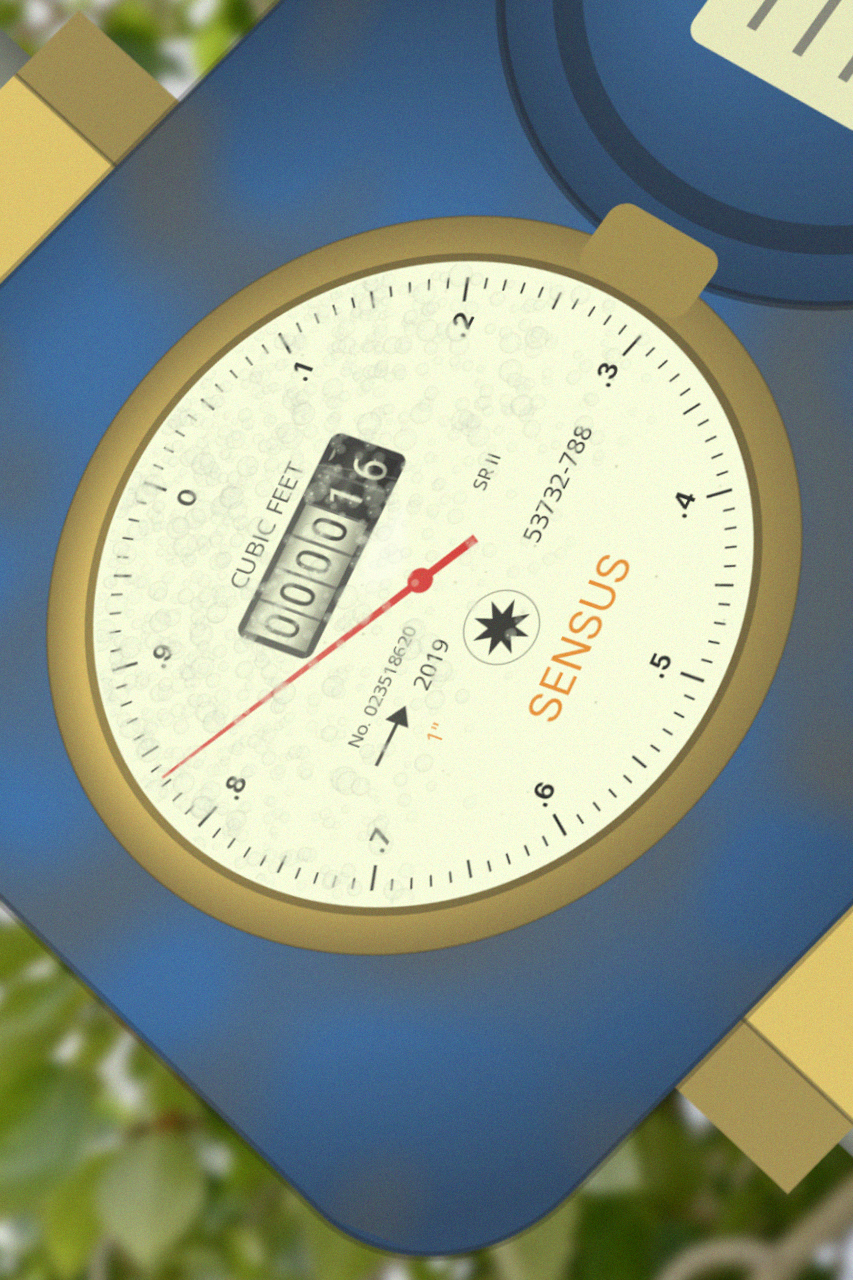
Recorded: 15.83 ft³
